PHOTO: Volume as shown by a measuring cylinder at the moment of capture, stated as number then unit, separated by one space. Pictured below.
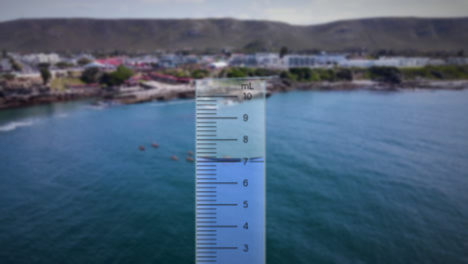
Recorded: 7 mL
